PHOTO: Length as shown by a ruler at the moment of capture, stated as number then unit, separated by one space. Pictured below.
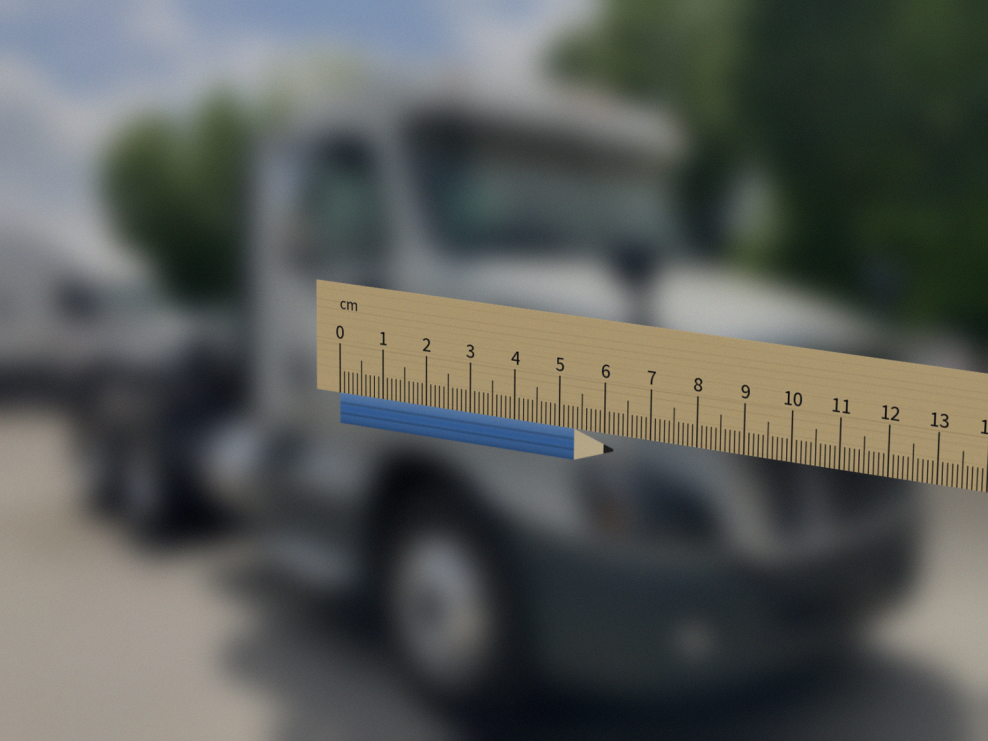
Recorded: 6.2 cm
